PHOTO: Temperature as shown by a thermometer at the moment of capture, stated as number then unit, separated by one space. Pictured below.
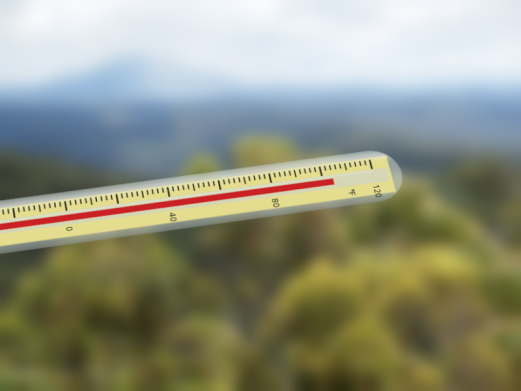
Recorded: 104 °F
